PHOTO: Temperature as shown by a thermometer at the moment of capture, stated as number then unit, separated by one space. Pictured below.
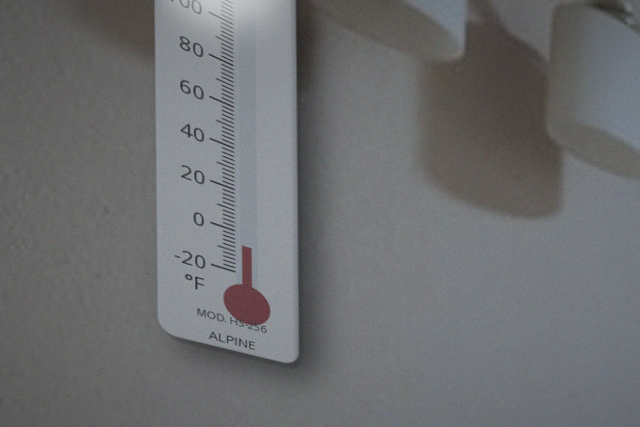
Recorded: -6 °F
